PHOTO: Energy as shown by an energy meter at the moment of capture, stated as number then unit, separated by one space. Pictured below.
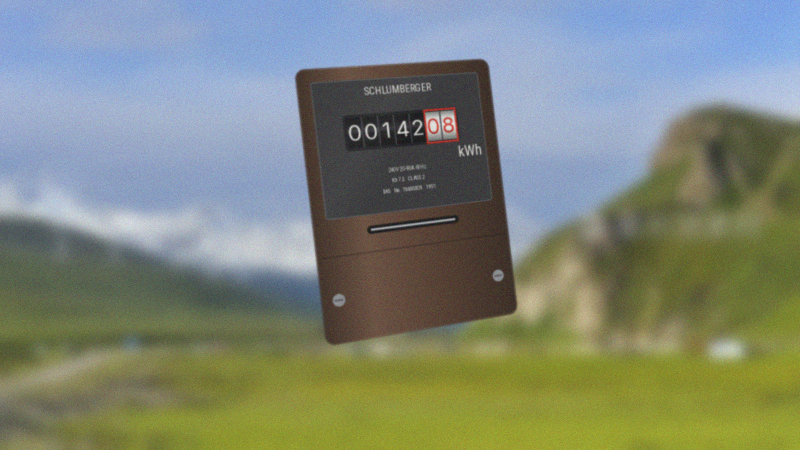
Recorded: 142.08 kWh
